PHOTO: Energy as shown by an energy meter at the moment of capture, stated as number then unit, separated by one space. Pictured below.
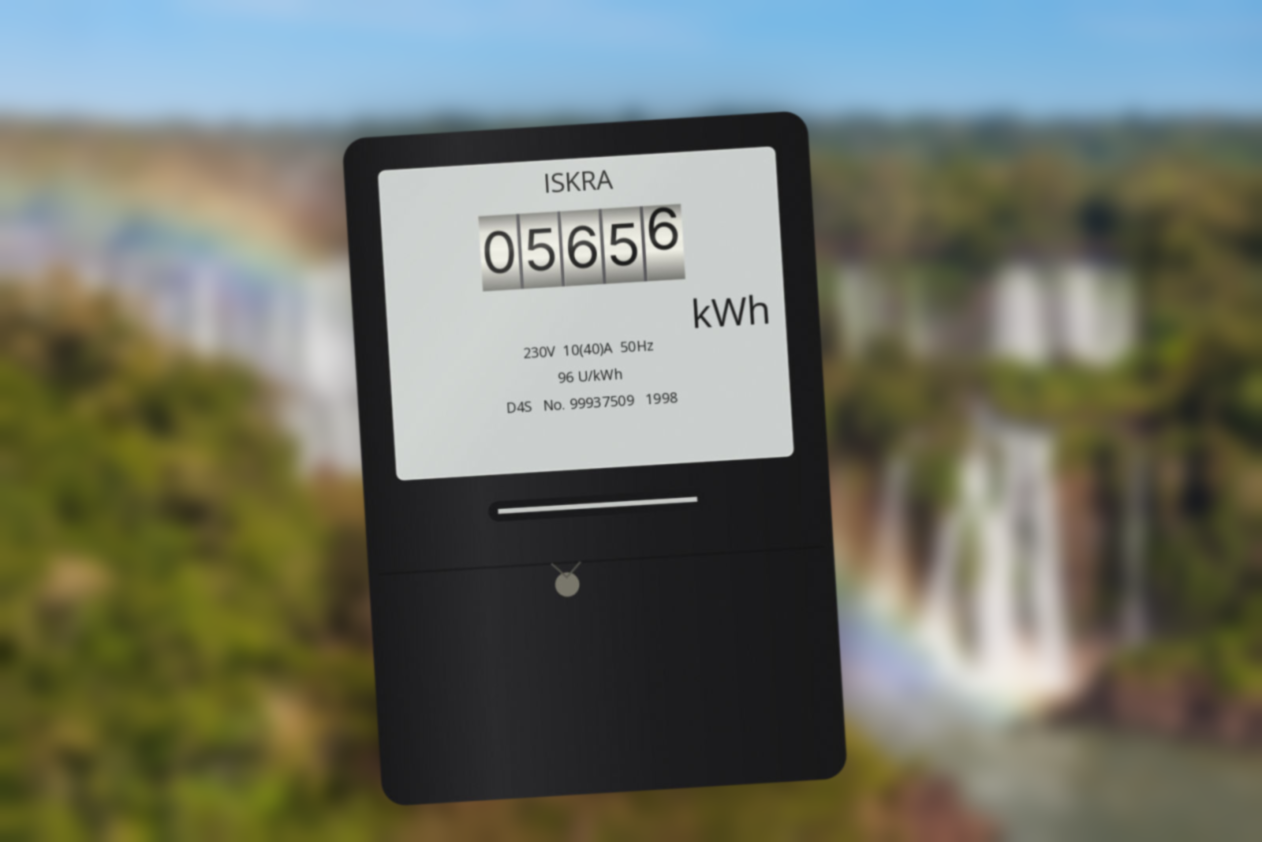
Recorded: 5656 kWh
